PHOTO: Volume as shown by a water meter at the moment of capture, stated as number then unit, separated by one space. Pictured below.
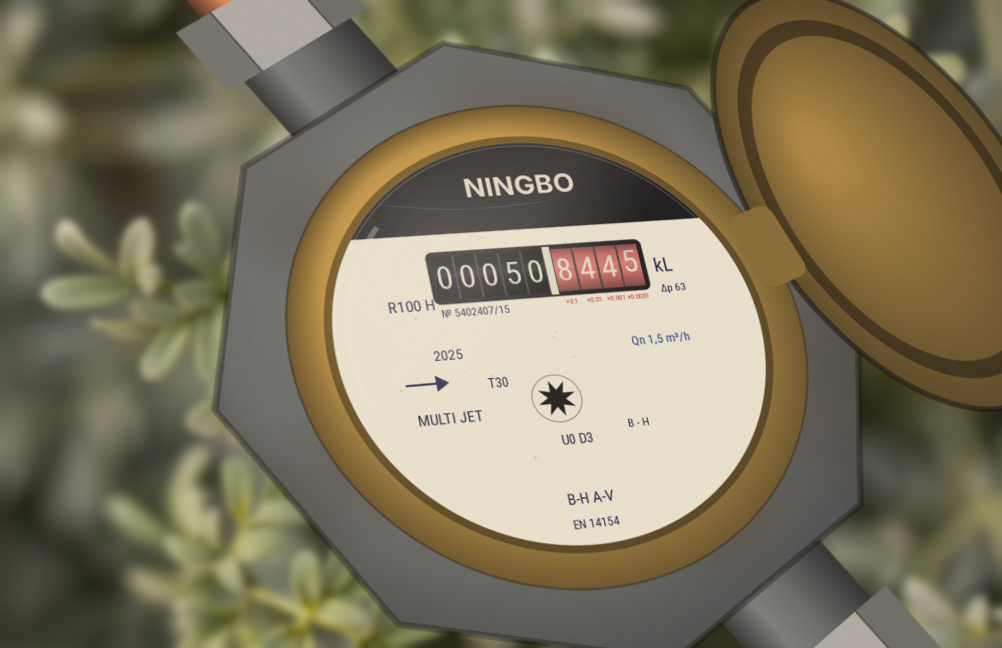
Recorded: 50.8445 kL
